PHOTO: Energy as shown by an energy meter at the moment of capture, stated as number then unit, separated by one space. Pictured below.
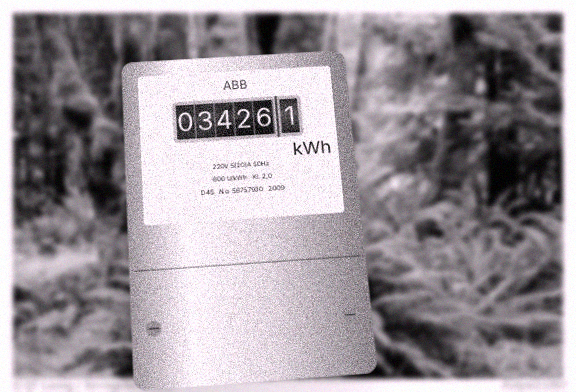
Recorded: 3426.1 kWh
